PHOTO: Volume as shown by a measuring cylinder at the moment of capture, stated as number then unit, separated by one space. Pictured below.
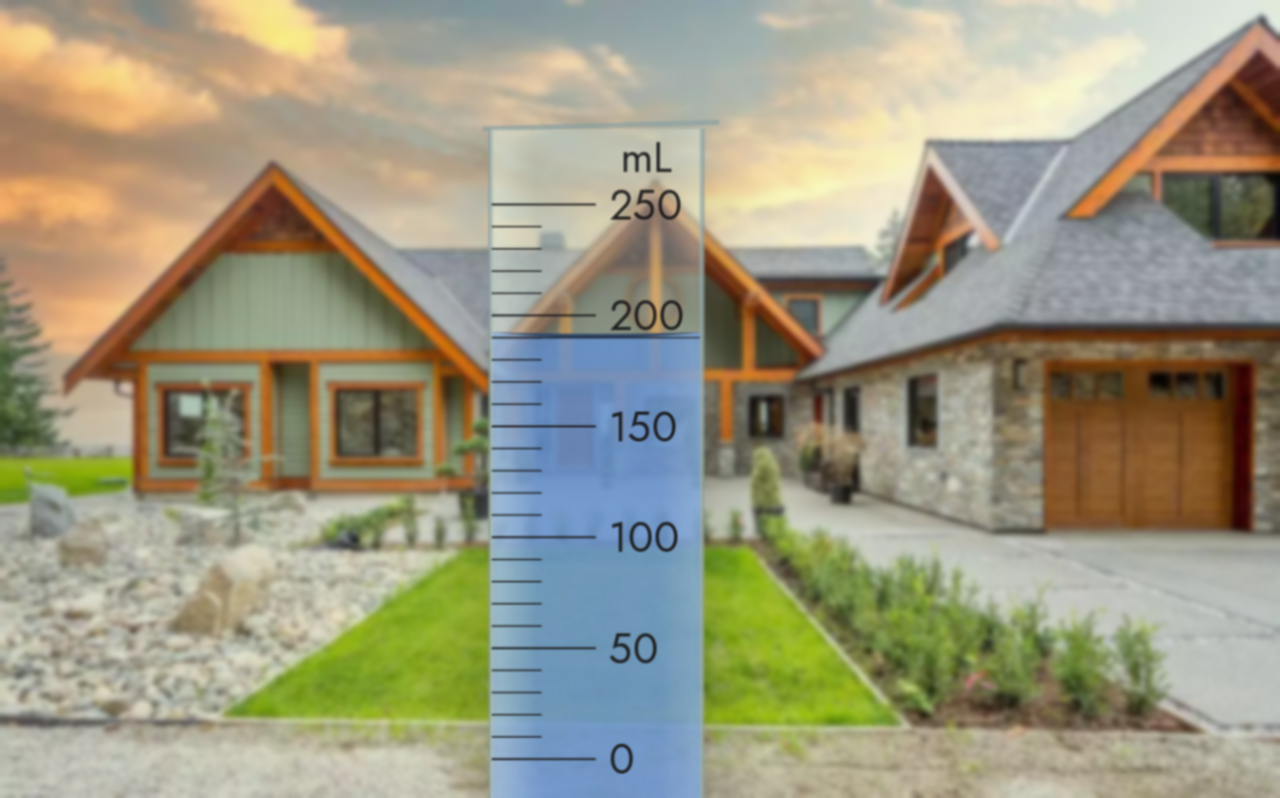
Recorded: 190 mL
